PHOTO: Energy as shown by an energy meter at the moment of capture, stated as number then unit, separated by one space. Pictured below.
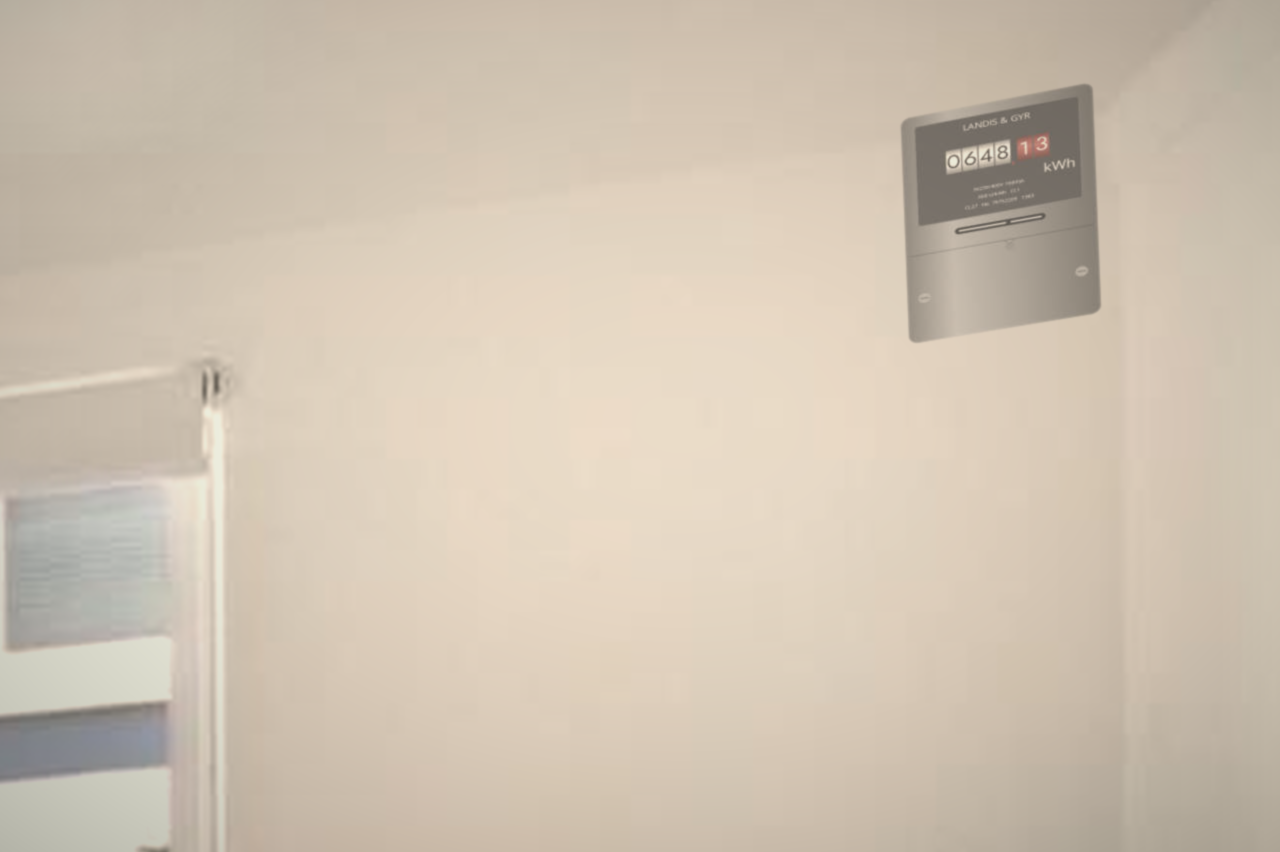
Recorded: 648.13 kWh
